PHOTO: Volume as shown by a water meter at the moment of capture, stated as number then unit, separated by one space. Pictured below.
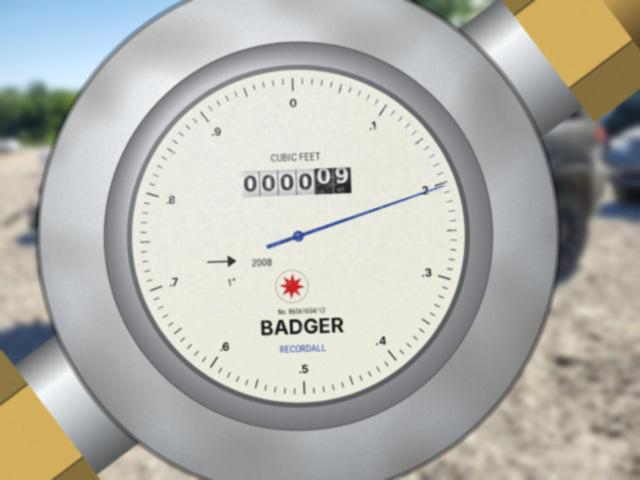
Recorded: 9.20 ft³
